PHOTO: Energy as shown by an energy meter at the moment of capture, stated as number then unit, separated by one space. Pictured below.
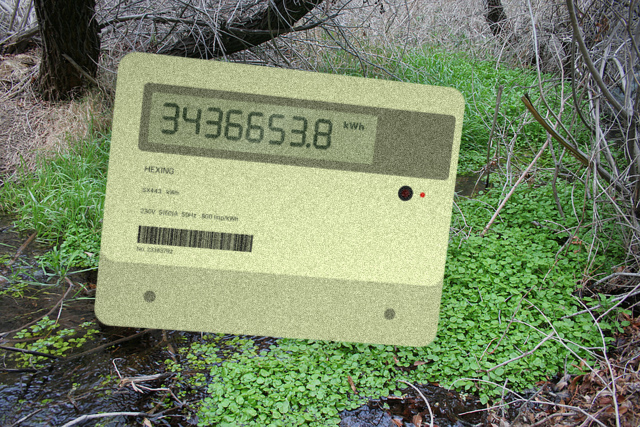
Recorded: 3436653.8 kWh
